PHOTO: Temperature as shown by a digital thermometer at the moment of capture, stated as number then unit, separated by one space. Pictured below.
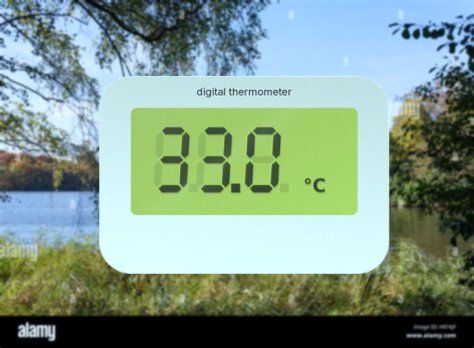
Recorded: 33.0 °C
